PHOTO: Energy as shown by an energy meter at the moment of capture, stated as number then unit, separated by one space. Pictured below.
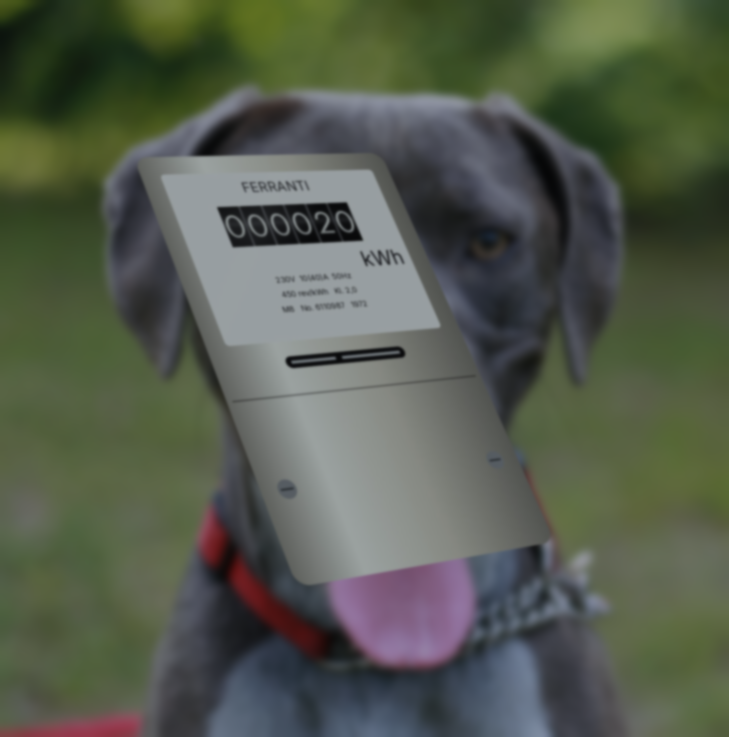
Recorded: 20 kWh
